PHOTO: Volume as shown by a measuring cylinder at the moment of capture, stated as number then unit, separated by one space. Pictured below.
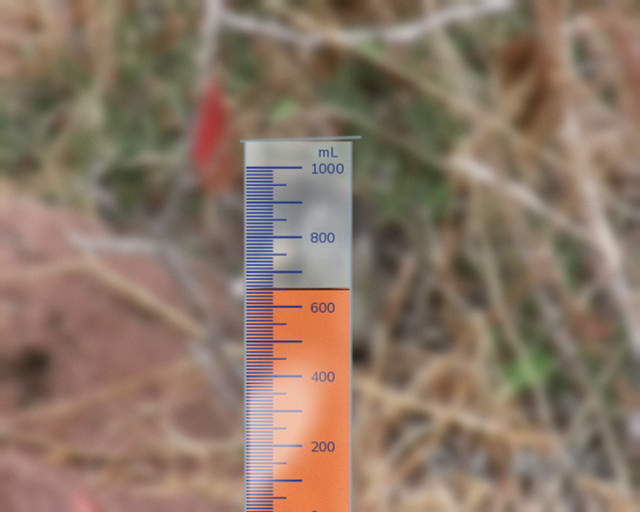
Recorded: 650 mL
